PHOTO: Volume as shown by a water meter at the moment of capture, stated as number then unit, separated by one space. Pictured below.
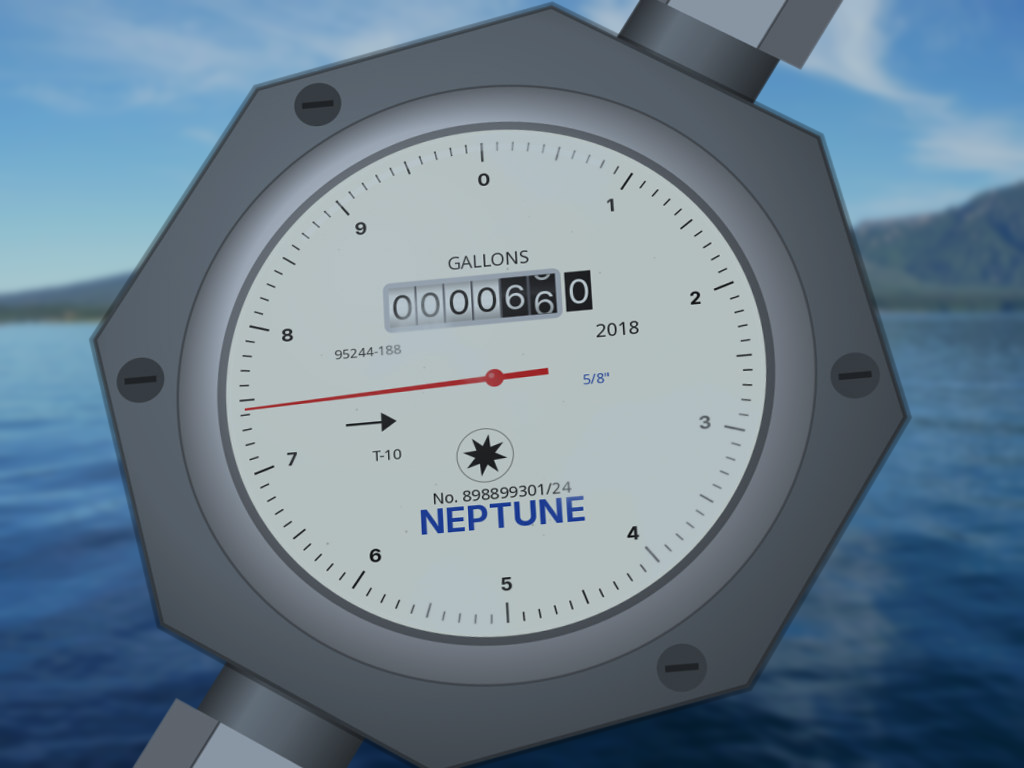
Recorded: 657.4 gal
